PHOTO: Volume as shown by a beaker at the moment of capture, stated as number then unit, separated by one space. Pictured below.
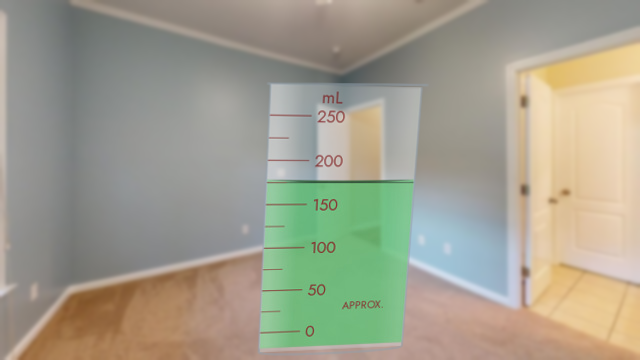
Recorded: 175 mL
